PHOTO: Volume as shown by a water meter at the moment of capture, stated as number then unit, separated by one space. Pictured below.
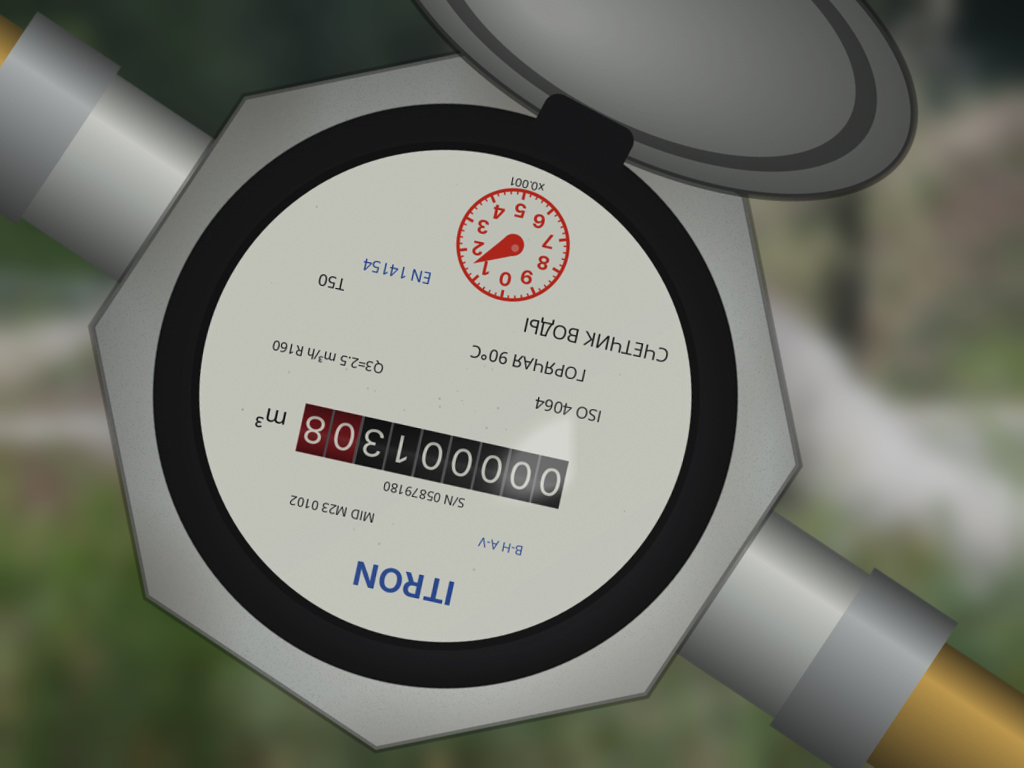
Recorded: 13.081 m³
